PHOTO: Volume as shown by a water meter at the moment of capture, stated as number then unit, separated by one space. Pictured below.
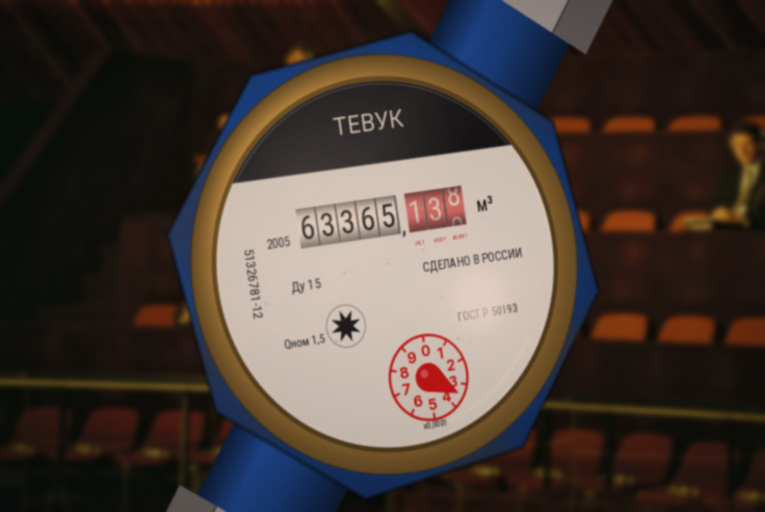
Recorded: 63365.1383 m³
